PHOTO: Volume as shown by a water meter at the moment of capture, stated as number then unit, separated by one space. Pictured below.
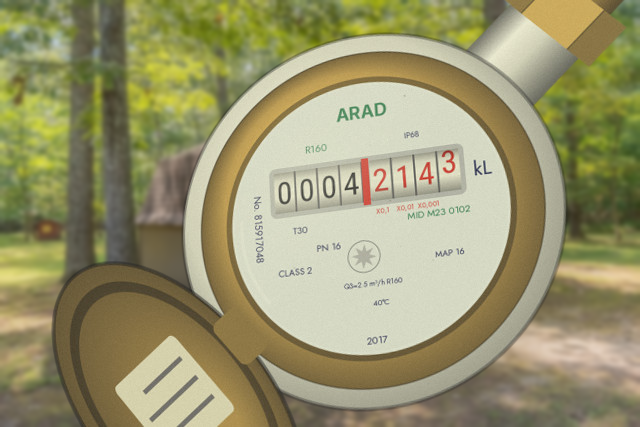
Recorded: 4.2143 kL
